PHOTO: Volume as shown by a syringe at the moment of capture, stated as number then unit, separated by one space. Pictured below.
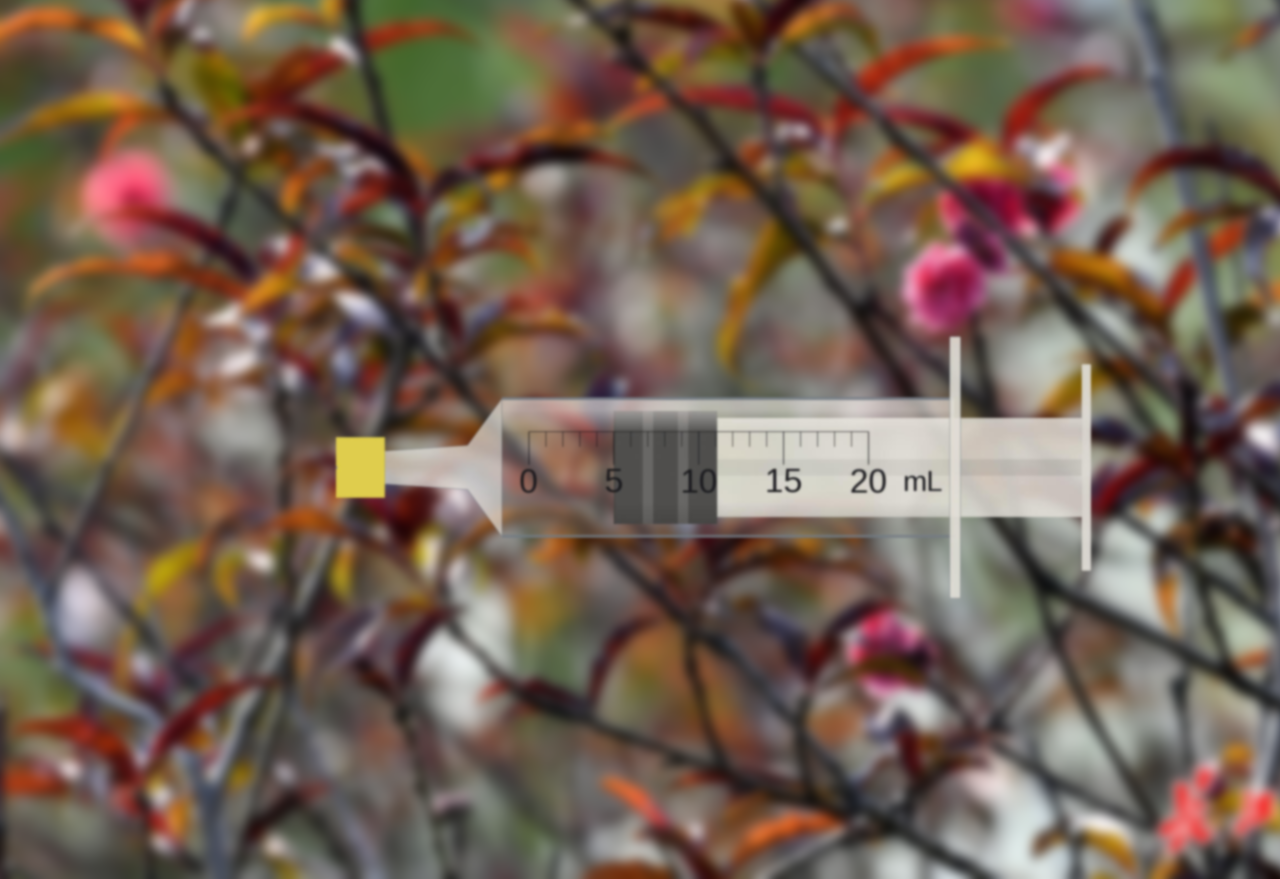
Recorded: 5 mL
